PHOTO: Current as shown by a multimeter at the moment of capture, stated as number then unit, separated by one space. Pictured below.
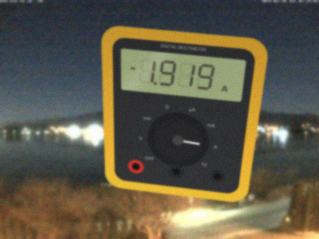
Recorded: -1.919 A
